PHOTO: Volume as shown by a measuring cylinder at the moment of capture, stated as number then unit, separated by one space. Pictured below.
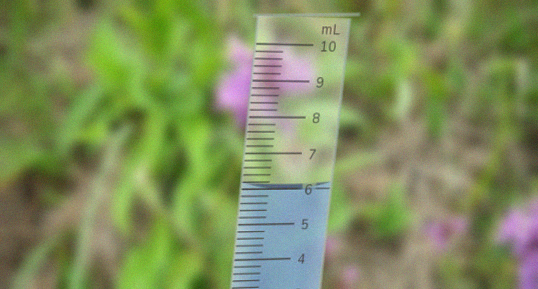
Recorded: 6 mL
